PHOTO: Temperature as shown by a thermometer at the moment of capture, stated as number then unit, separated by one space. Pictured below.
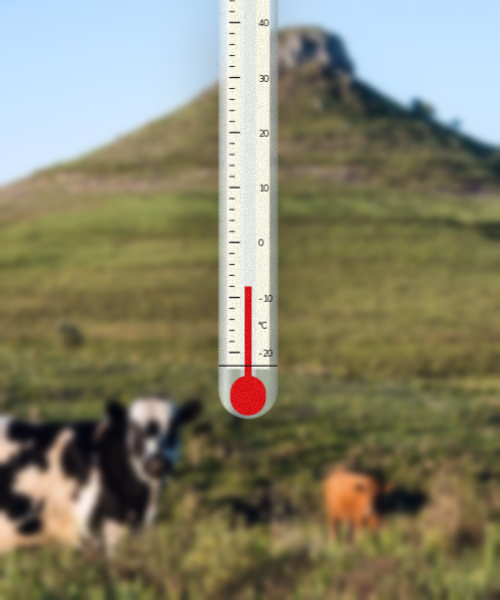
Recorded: -8 °C
